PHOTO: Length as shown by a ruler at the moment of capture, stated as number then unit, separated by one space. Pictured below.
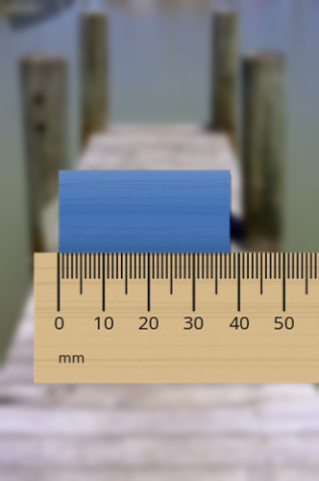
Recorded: 38 mm
